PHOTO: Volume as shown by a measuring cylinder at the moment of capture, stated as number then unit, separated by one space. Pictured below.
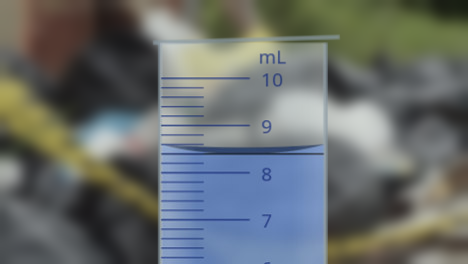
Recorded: 8.4 mL
